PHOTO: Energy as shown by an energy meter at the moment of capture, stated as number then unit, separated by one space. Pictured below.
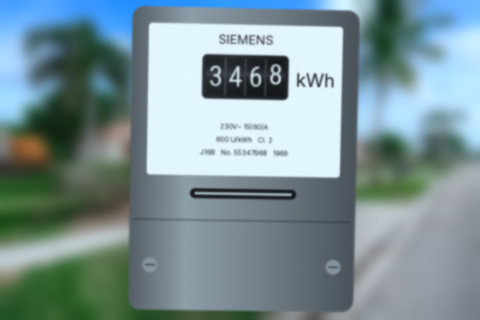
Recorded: 3468 kWh
